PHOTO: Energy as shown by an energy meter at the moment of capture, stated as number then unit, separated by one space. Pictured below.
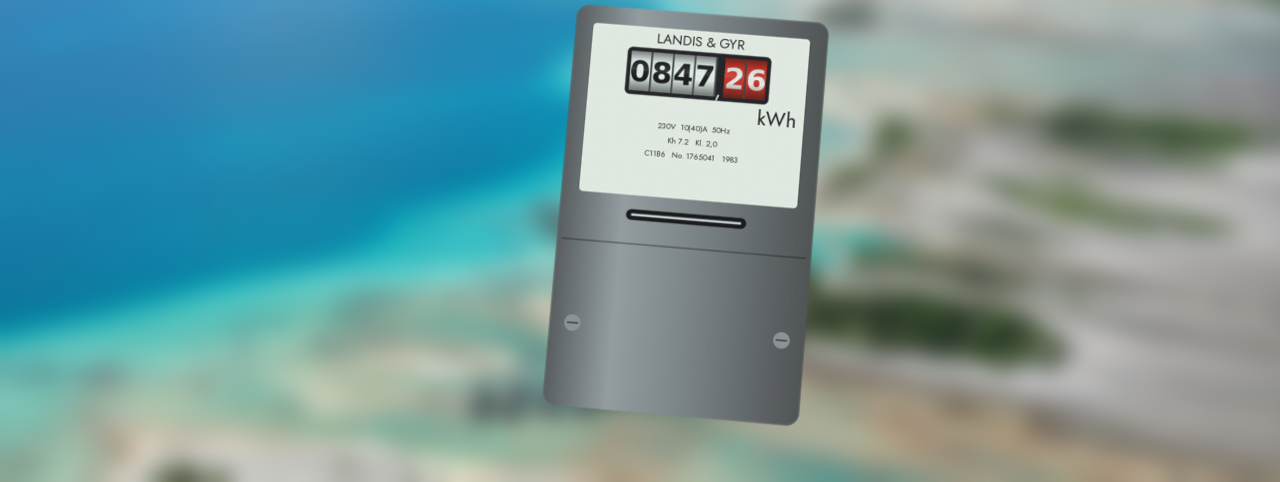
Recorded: 847.26 kWh
